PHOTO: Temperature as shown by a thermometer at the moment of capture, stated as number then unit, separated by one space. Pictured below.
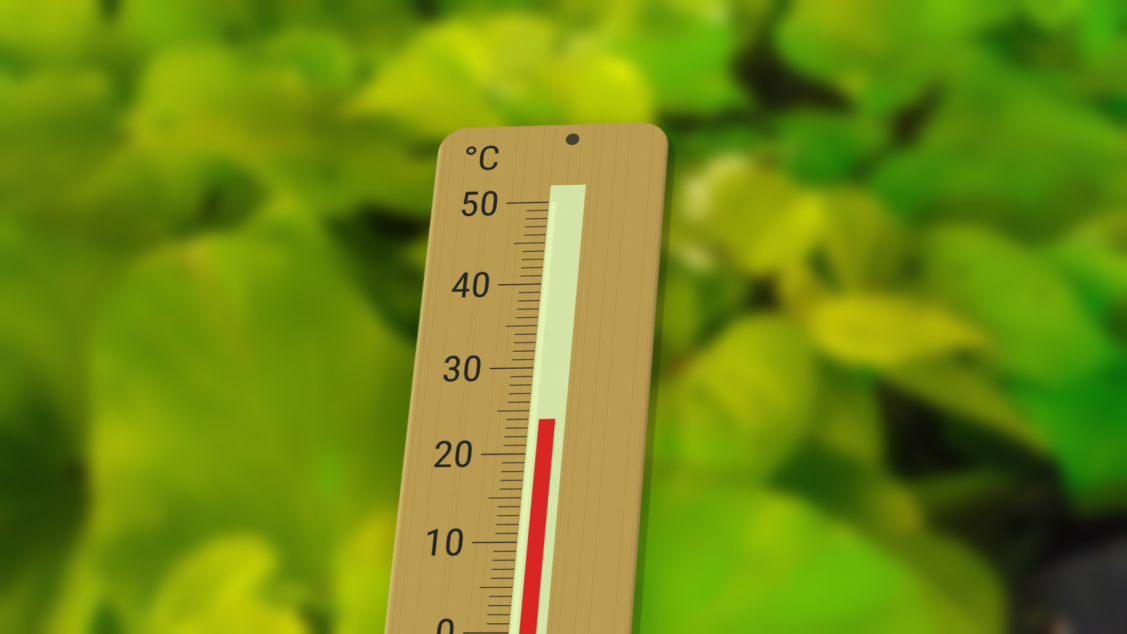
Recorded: 24 °C
